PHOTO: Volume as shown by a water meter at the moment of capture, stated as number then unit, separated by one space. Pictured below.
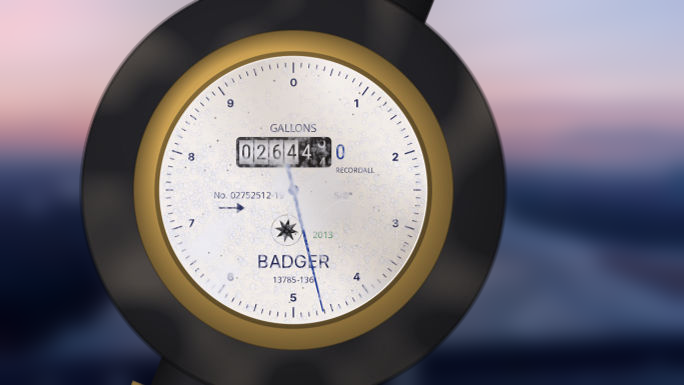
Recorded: 264434.6 gal
